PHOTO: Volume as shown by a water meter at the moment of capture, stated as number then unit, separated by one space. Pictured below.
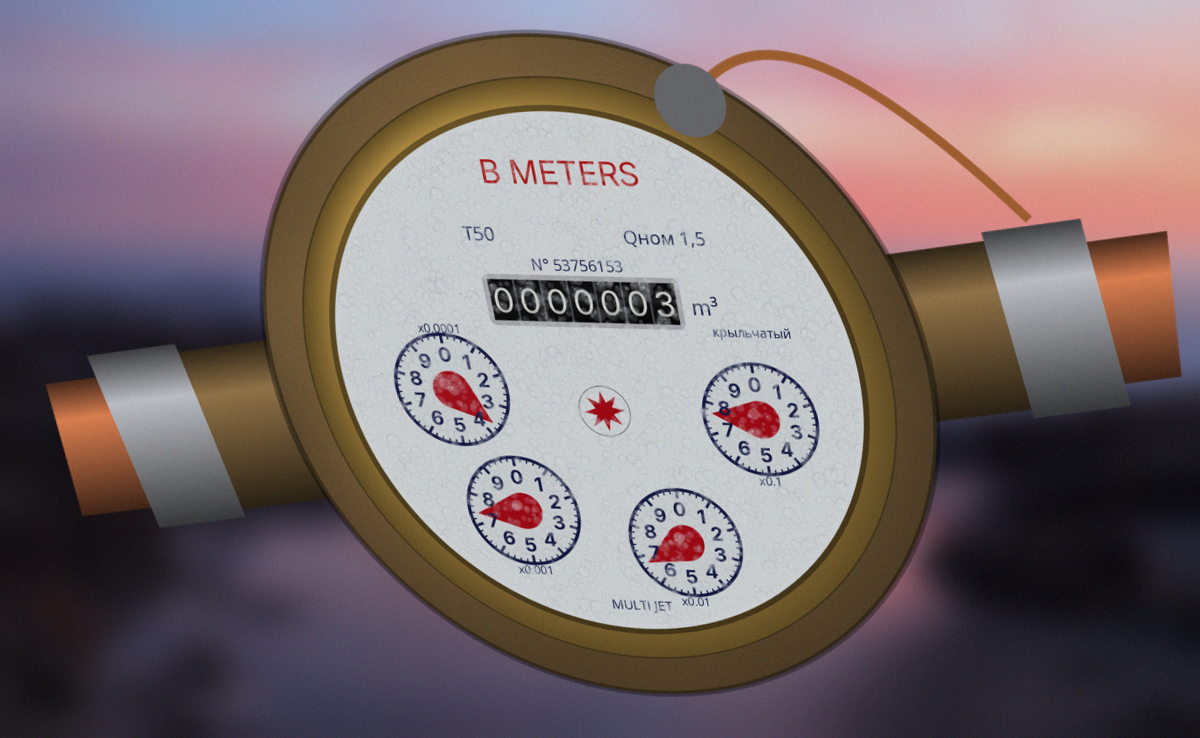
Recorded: 3.7673 m³
